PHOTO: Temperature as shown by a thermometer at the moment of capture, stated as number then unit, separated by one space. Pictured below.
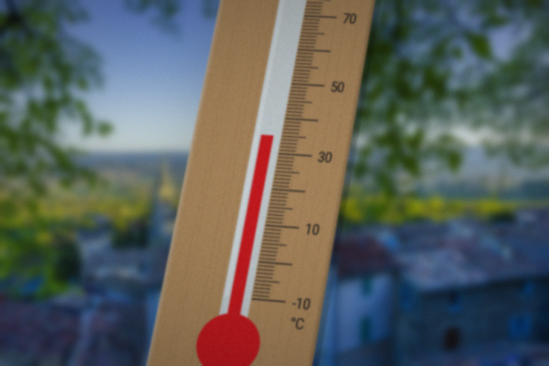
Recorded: 35 °C
